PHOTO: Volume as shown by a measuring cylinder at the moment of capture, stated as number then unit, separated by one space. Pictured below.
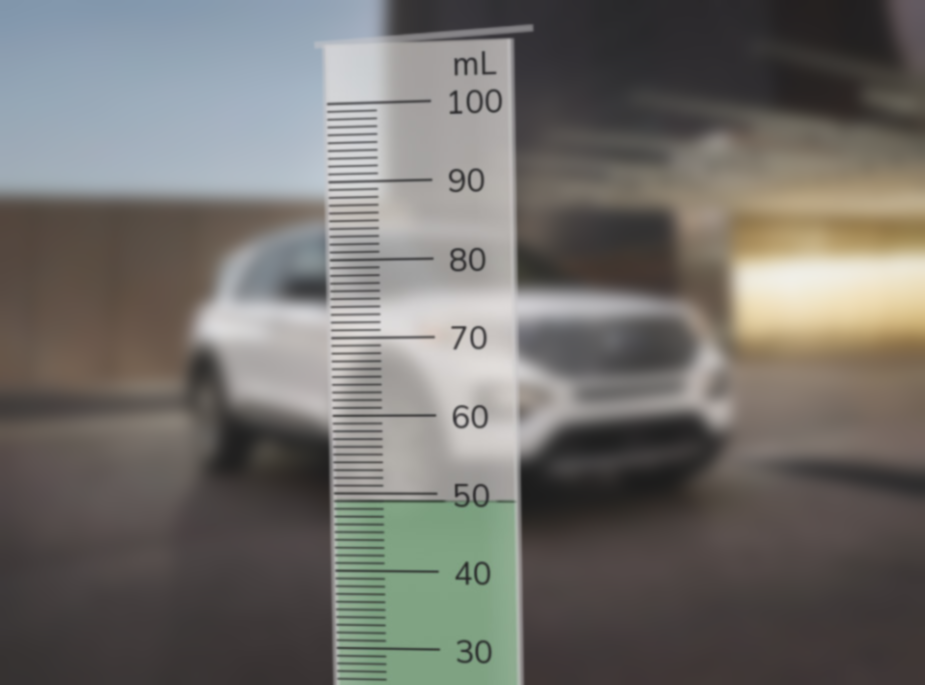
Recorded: 49 mL
